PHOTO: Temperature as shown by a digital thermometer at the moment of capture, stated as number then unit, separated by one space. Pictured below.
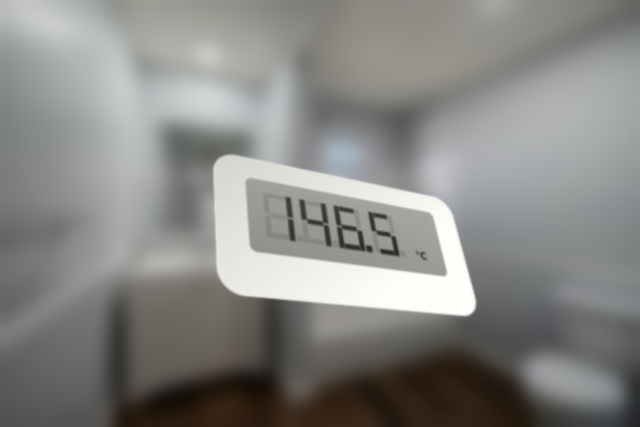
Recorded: 146.5 °C
